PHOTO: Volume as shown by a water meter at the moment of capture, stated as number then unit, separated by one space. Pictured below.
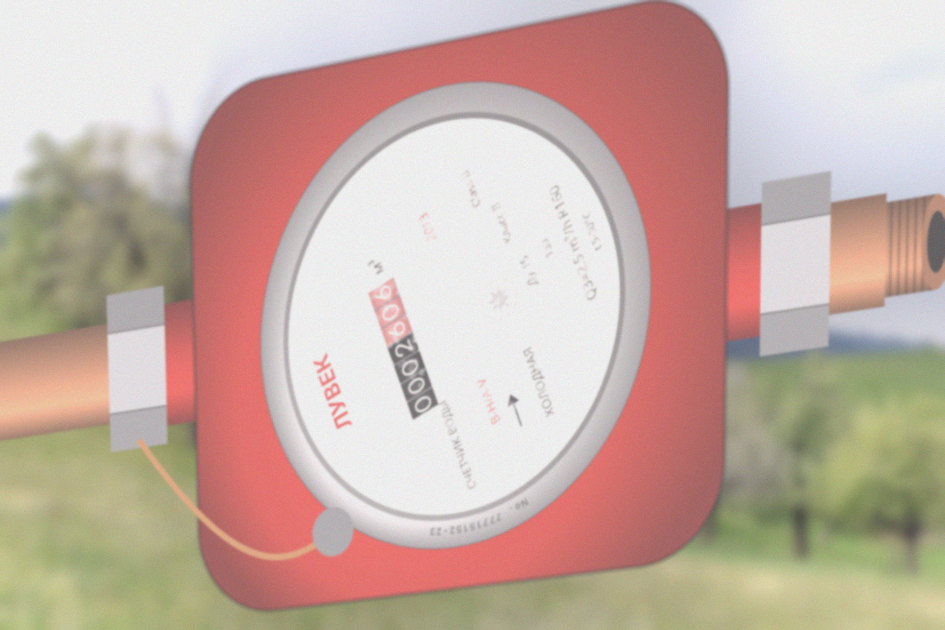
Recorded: 2.606 m³
